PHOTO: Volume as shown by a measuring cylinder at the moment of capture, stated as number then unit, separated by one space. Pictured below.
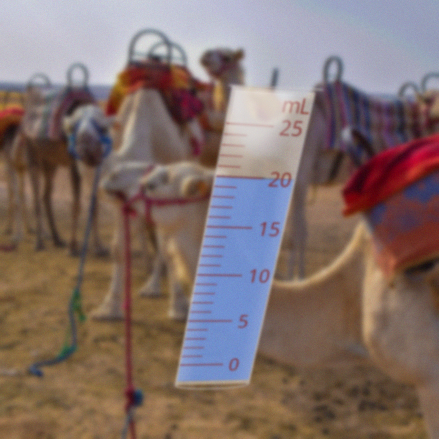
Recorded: 20 mL
